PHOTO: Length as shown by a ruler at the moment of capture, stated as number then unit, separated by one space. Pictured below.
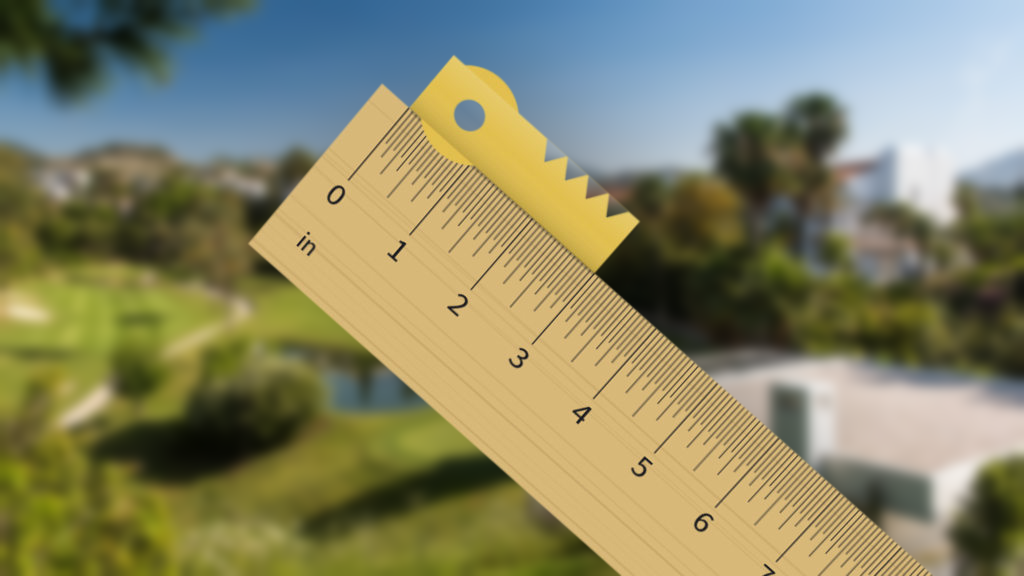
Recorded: 3 in
